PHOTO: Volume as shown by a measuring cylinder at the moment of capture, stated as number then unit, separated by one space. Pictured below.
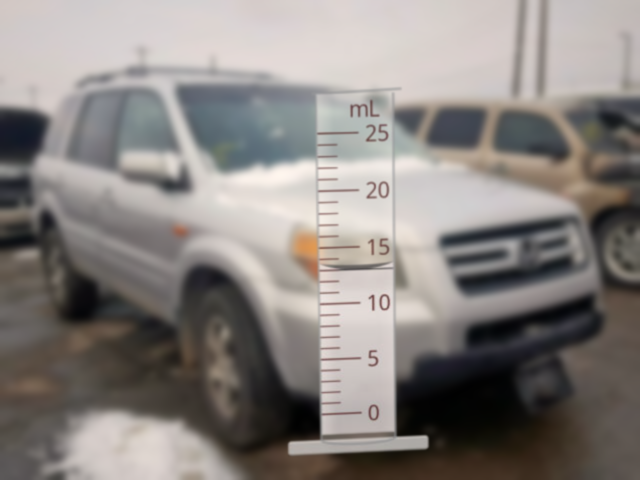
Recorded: 13 mL
